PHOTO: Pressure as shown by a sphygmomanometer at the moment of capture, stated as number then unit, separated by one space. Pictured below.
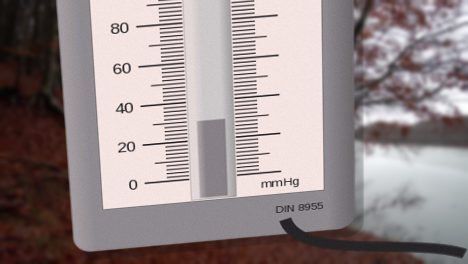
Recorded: 30 mmHg
